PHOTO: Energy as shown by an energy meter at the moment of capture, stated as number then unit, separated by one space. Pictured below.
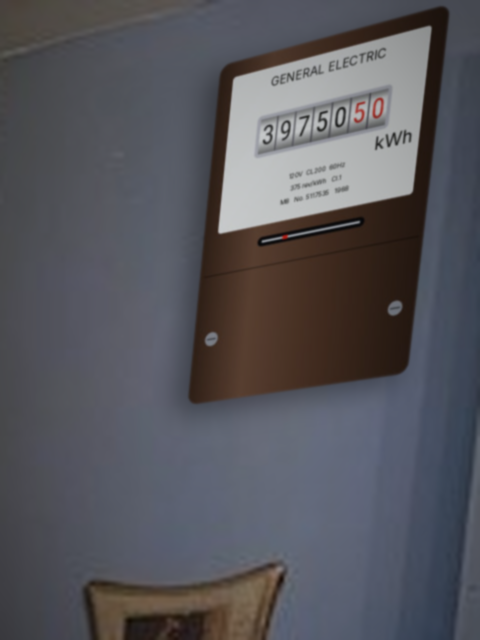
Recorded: 39750.50 kWh
